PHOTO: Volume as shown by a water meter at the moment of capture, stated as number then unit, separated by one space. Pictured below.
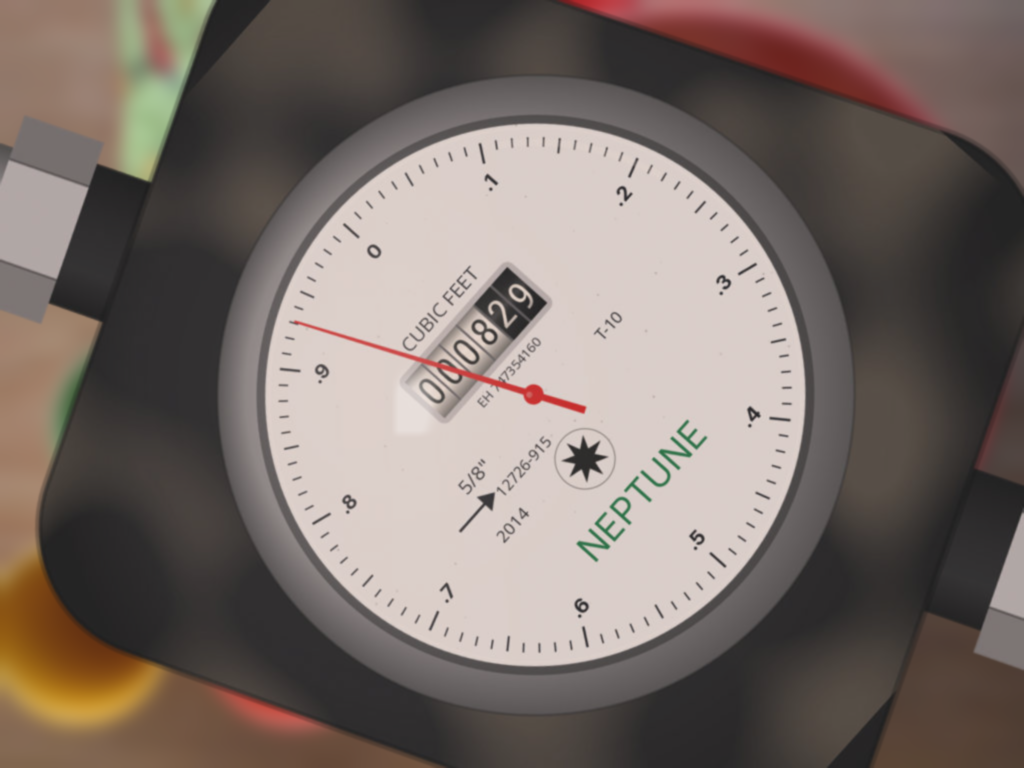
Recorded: 828.93 ft³
